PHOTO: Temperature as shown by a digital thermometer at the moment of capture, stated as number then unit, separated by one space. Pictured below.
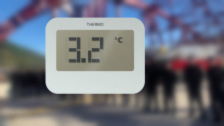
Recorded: 3.2 °C
